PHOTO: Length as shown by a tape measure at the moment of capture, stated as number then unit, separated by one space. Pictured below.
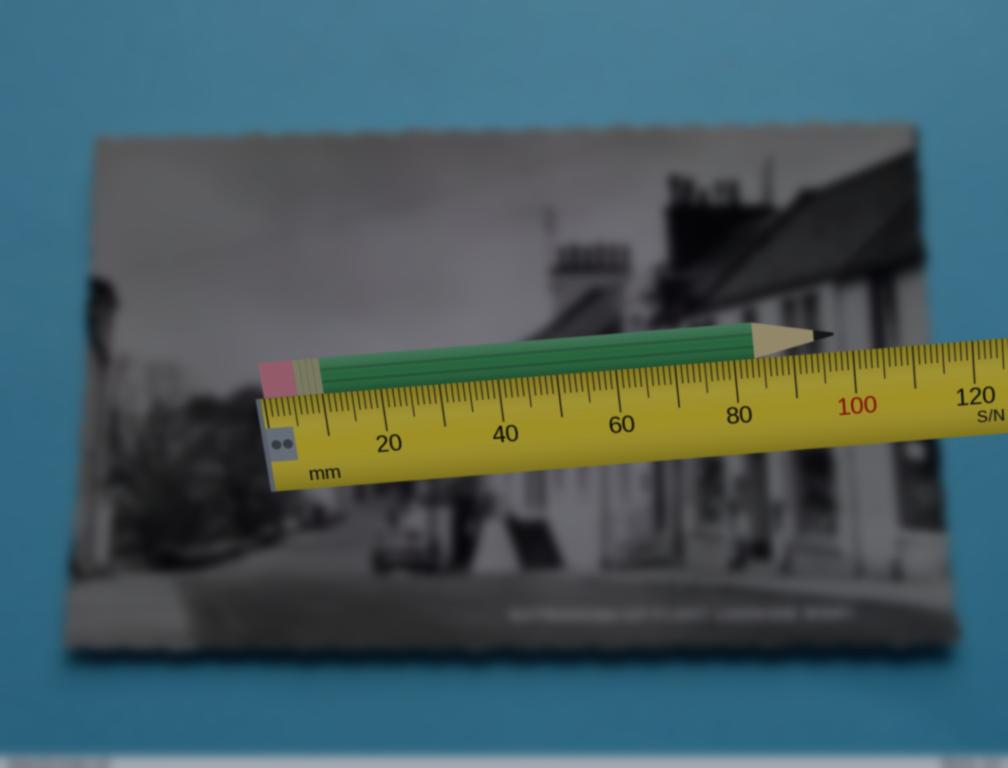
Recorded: 97 mm
